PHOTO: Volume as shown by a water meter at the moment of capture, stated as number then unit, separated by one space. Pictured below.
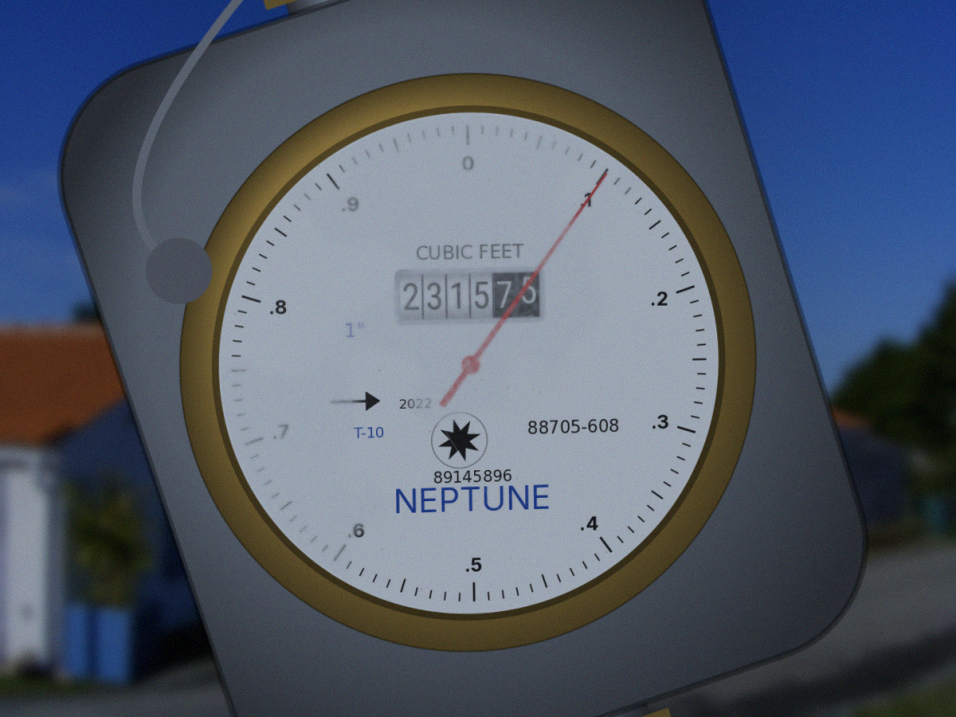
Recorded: 231575.10 ft³
